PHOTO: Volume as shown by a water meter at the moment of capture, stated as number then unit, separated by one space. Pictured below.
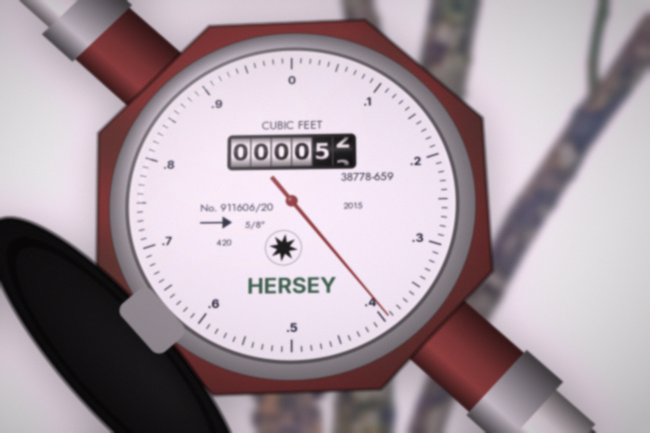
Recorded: 52.39 ft³
